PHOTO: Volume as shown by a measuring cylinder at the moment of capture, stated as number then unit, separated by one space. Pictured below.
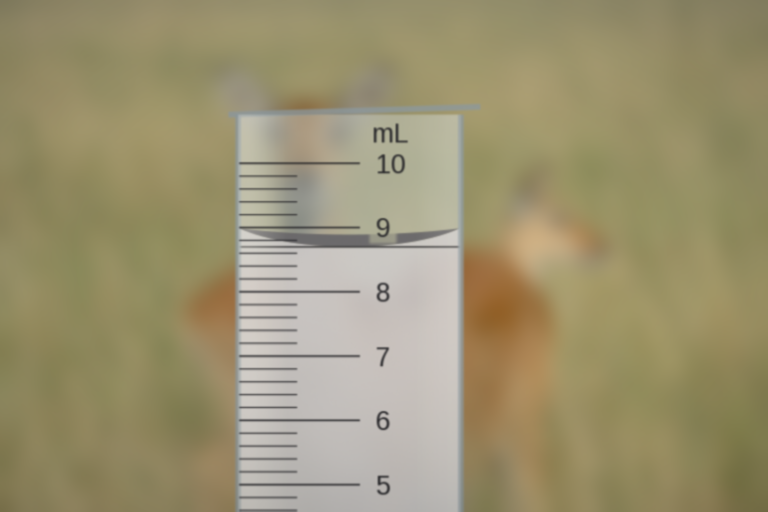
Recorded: 8.7 mL
